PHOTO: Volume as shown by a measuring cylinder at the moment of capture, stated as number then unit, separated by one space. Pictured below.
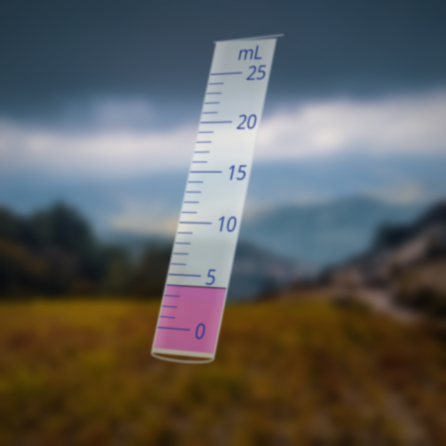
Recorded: 4 mL
